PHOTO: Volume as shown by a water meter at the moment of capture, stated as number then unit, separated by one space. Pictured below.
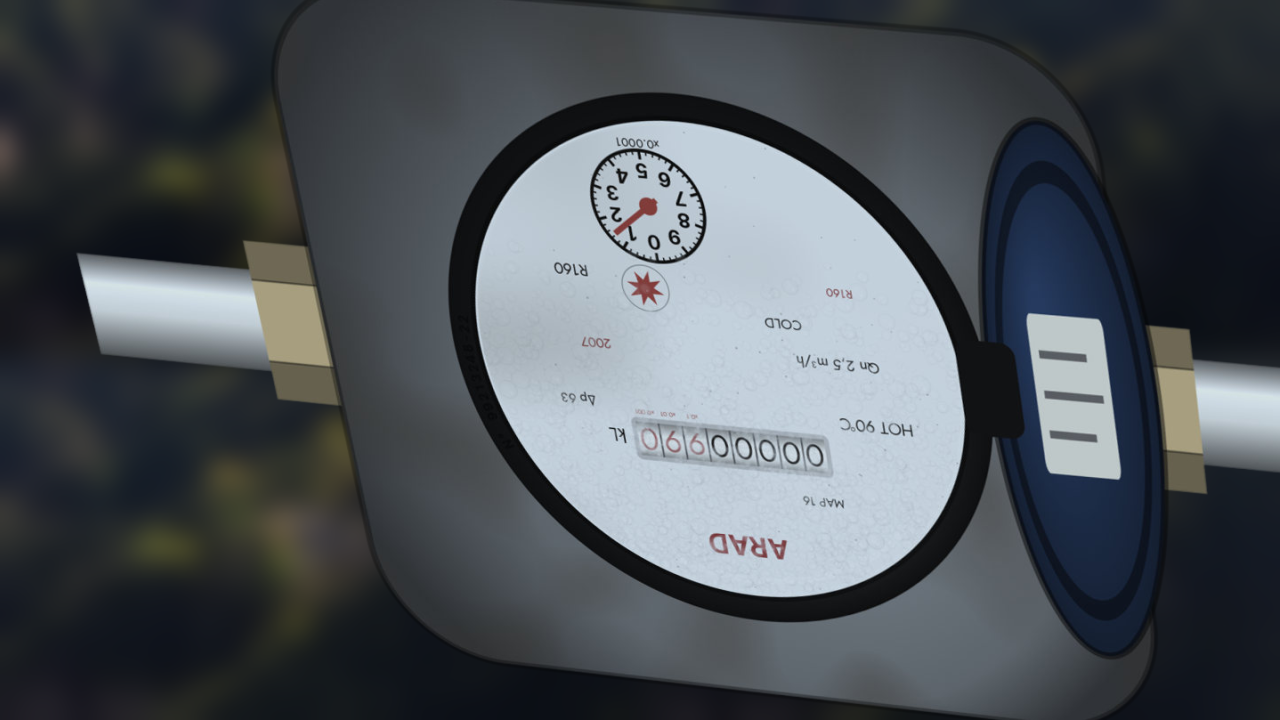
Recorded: 0.9901 kL
